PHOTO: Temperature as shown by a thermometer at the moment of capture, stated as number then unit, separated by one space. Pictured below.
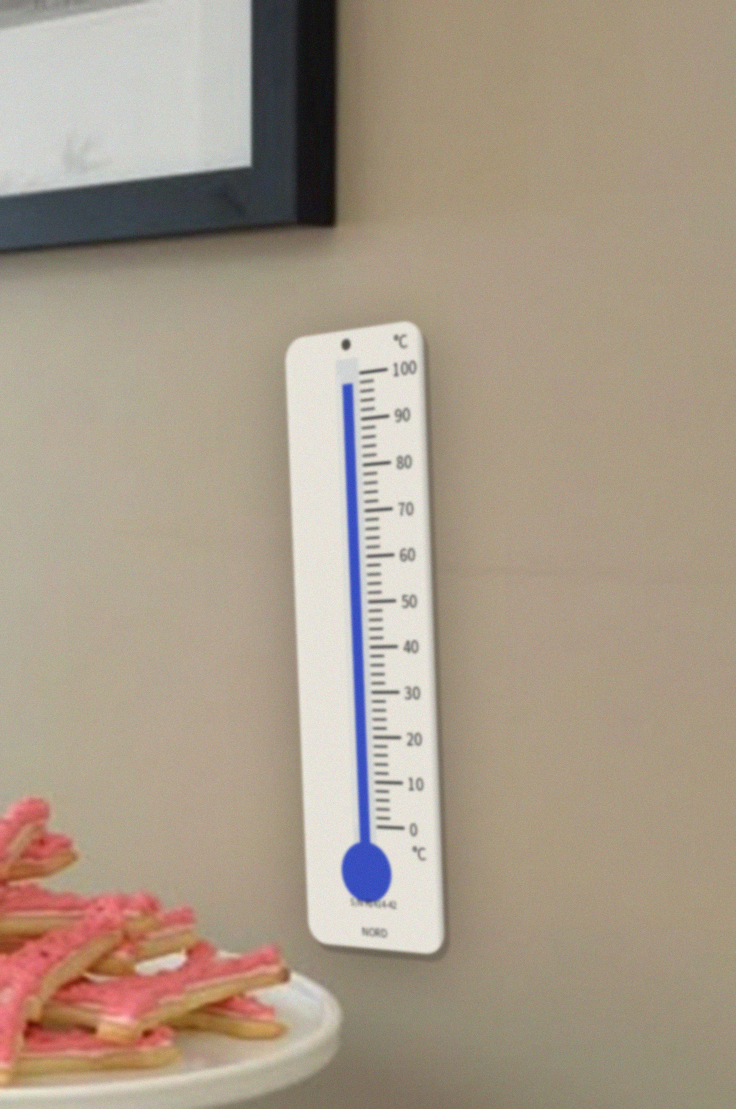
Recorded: 98 °C
